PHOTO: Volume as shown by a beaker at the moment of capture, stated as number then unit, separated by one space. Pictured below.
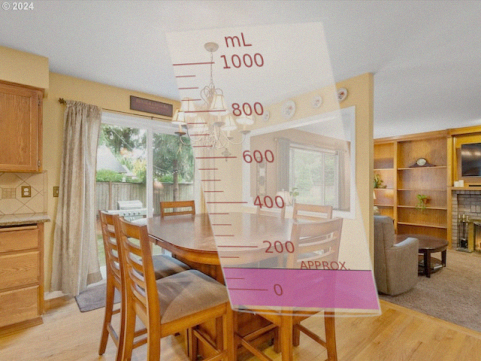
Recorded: 100 mL
